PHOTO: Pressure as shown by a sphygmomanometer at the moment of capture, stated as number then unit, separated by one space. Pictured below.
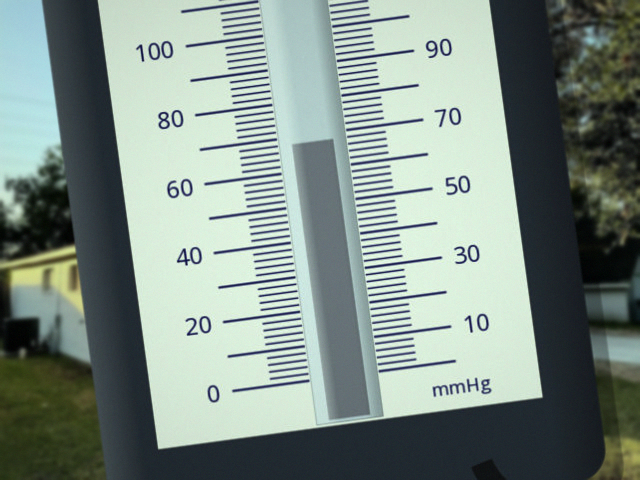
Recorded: 68 mmHg
